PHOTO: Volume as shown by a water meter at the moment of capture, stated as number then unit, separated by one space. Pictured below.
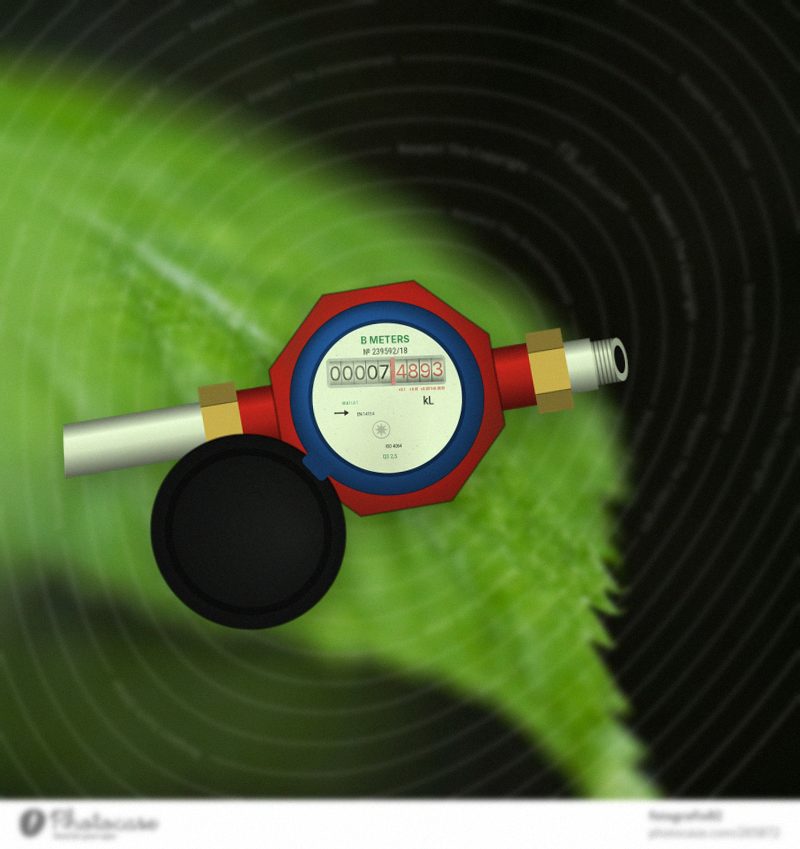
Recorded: 7.4893 kL
